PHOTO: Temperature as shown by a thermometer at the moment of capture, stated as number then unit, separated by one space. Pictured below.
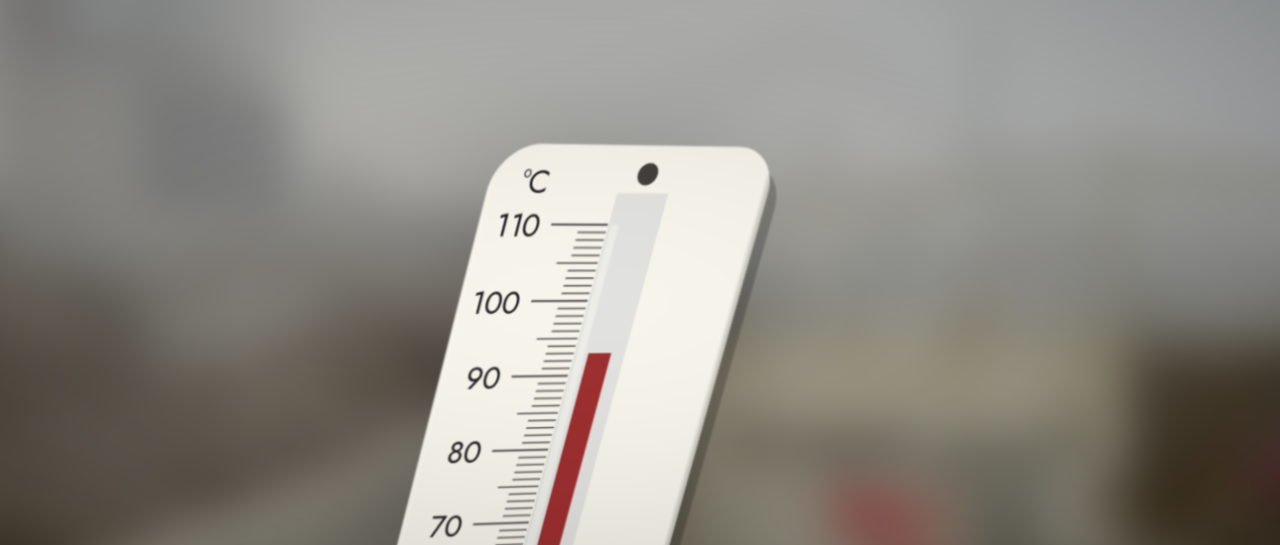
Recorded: 93 °C
